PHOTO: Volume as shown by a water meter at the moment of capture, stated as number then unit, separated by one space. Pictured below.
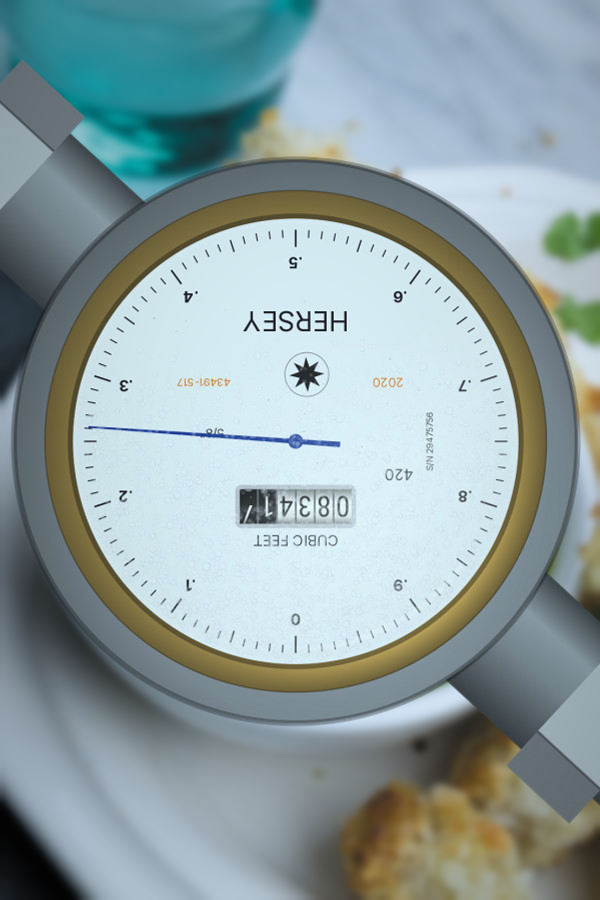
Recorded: 83417.26 ft³
